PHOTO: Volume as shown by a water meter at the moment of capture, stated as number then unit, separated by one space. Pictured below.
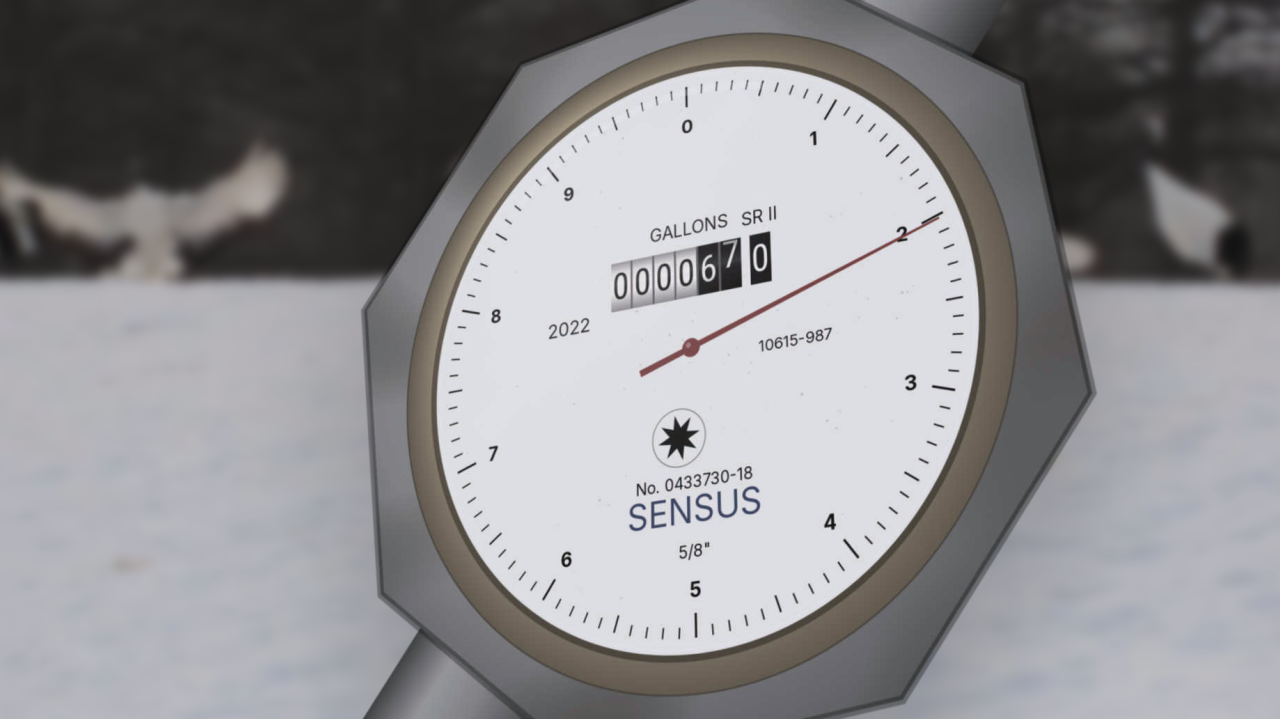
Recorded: 672.0 gal
